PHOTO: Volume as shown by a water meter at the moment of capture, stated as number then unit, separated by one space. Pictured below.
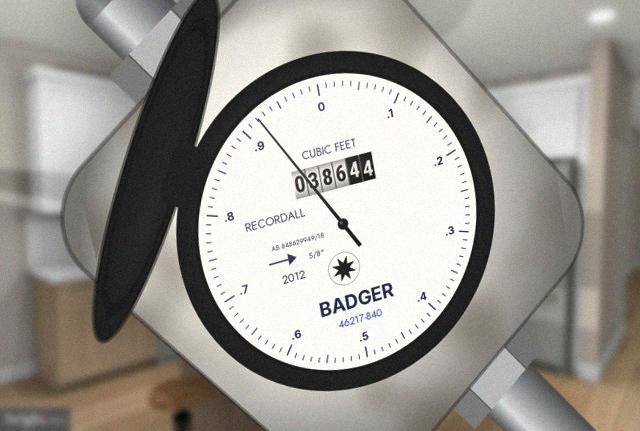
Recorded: 38643.92 ft³
